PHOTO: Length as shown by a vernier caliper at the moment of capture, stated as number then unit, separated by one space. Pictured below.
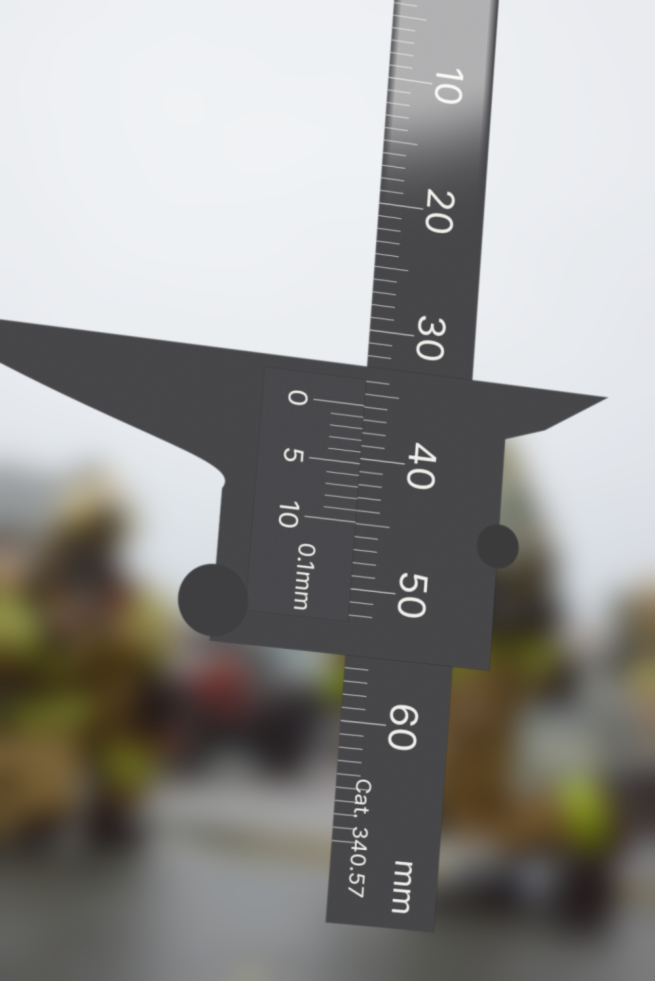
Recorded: 35.9 mm
